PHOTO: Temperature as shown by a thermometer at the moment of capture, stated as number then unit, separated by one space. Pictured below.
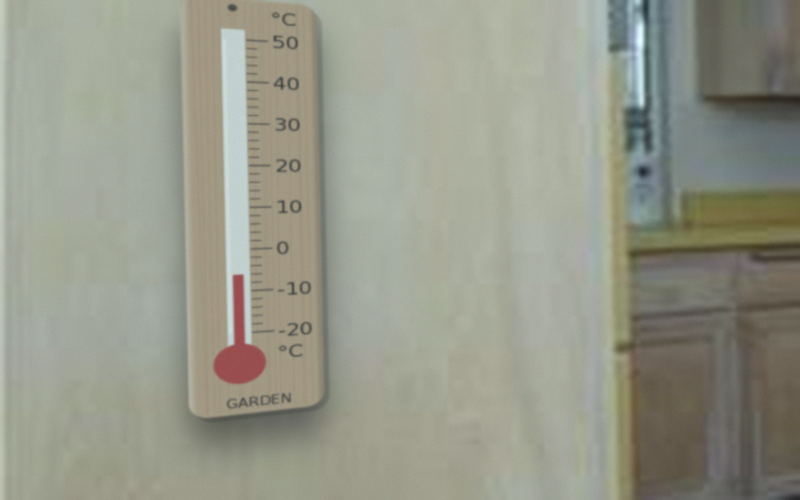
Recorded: -6 °C
